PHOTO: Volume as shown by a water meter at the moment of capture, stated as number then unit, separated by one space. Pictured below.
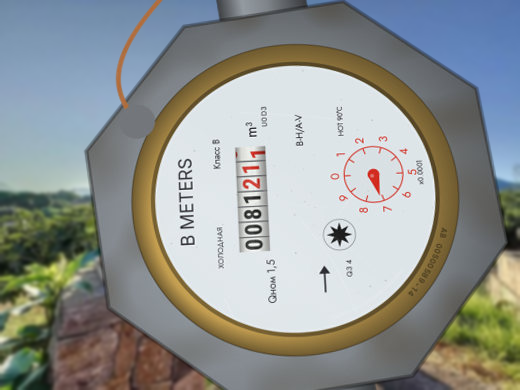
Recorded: 81.2107 m³
